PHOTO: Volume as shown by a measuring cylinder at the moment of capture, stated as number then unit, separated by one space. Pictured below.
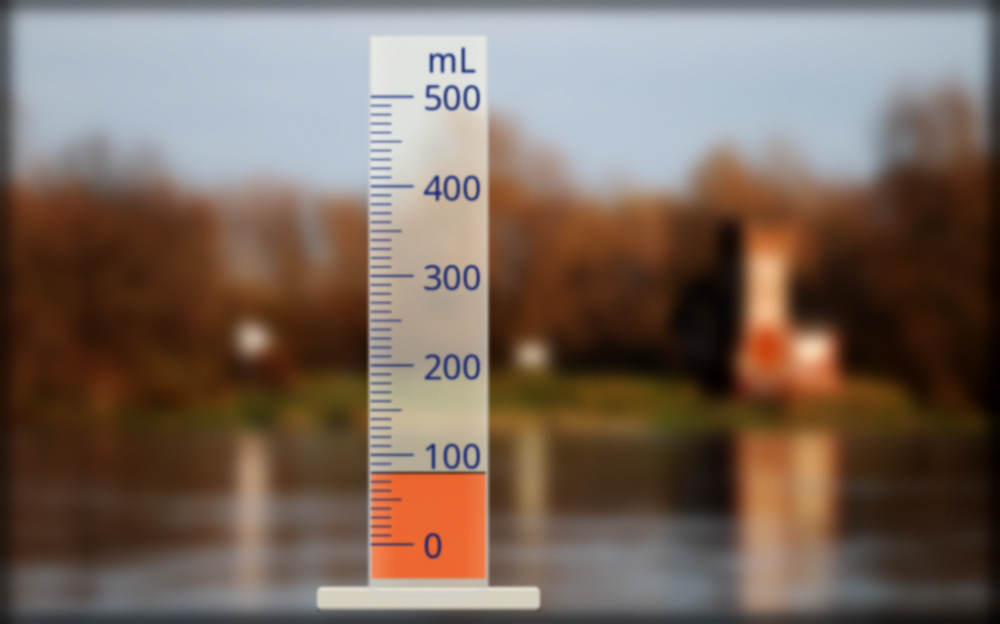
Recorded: 80 mL
